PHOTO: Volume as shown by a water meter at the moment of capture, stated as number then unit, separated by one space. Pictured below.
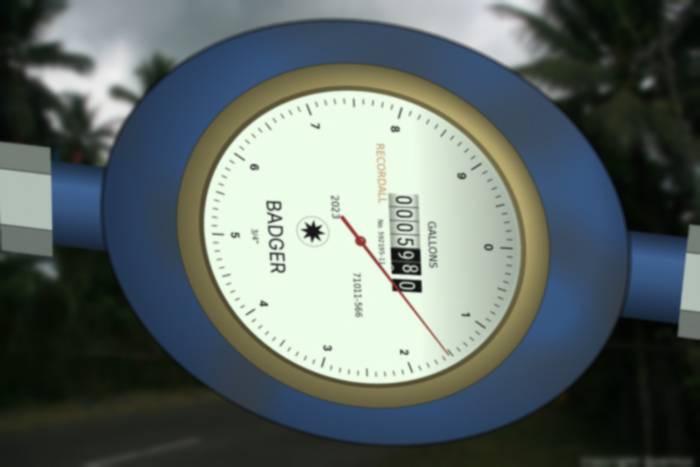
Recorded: 5981.5 gal
